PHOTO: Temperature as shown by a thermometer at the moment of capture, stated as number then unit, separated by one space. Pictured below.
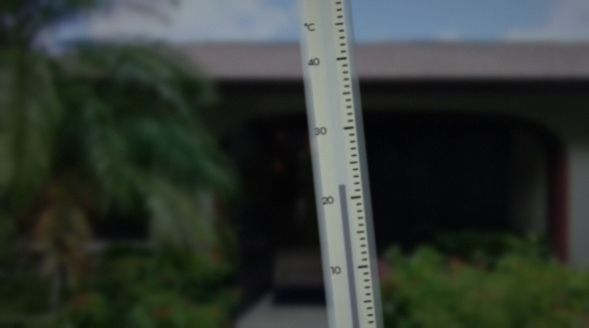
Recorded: 22 °C
